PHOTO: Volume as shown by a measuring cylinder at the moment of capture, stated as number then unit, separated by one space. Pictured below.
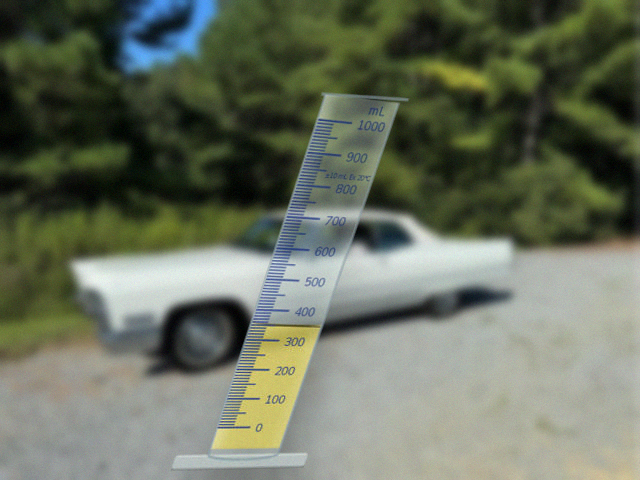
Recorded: 350 mL
